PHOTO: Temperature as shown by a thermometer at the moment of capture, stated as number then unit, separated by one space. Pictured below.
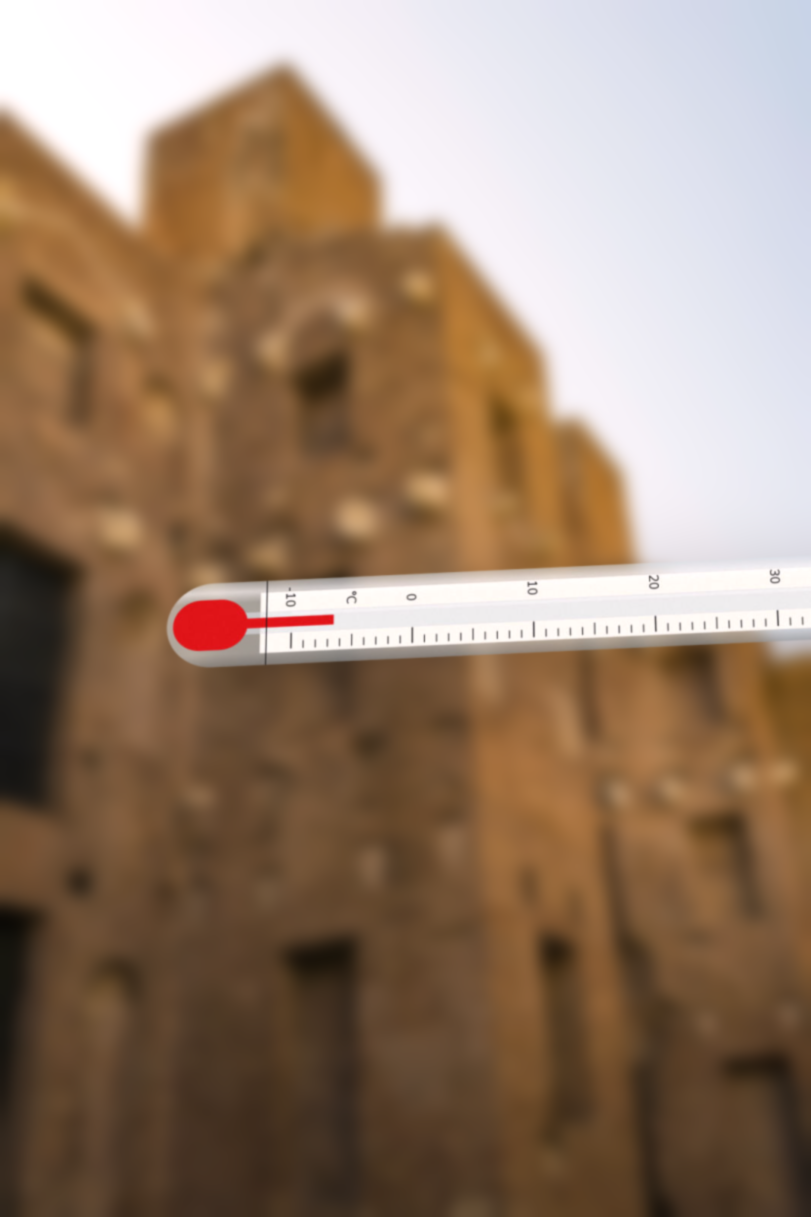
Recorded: -6.5 °C
